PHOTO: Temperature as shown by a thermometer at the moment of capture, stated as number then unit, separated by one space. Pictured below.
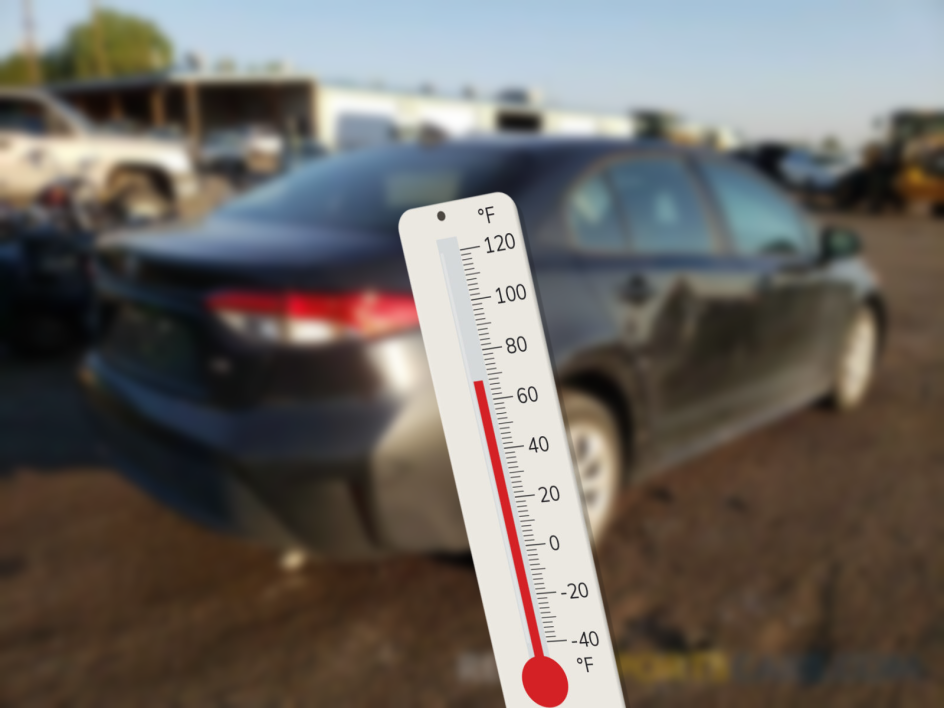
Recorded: 68 °F
